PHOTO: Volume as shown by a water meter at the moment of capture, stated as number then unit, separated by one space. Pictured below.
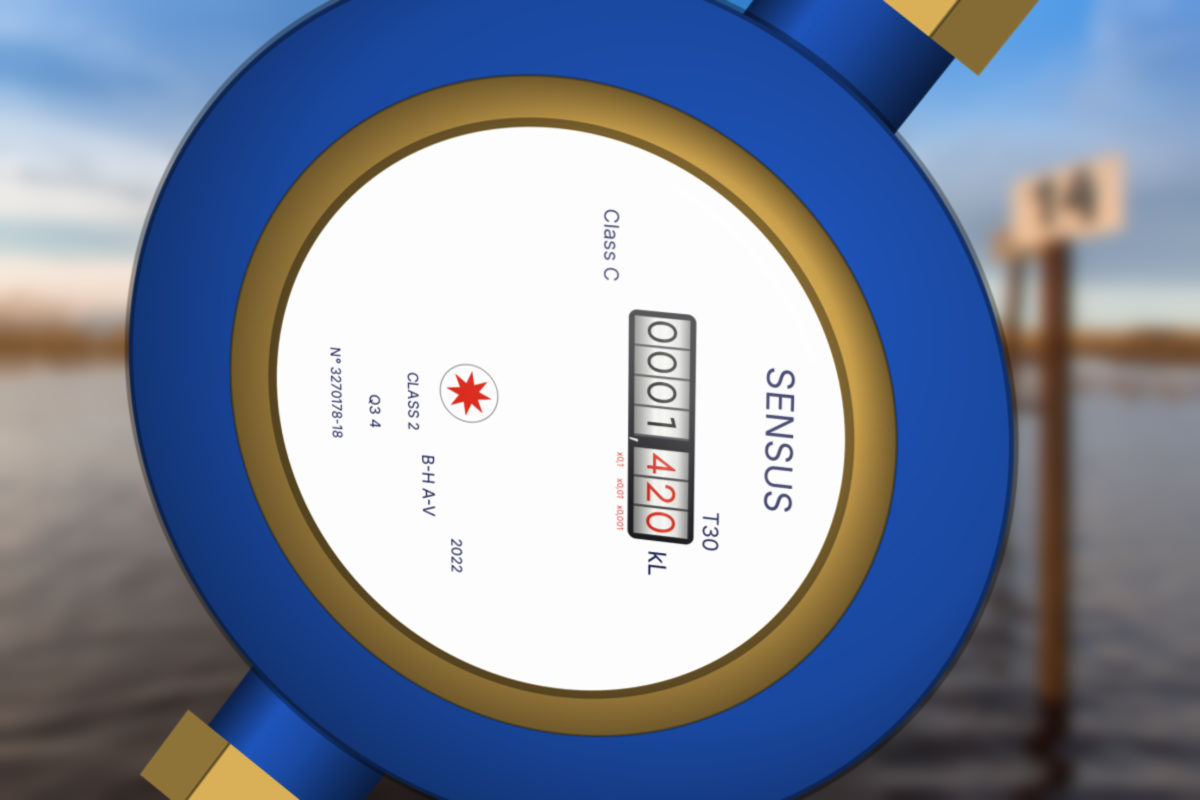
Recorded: 1.420 kL
